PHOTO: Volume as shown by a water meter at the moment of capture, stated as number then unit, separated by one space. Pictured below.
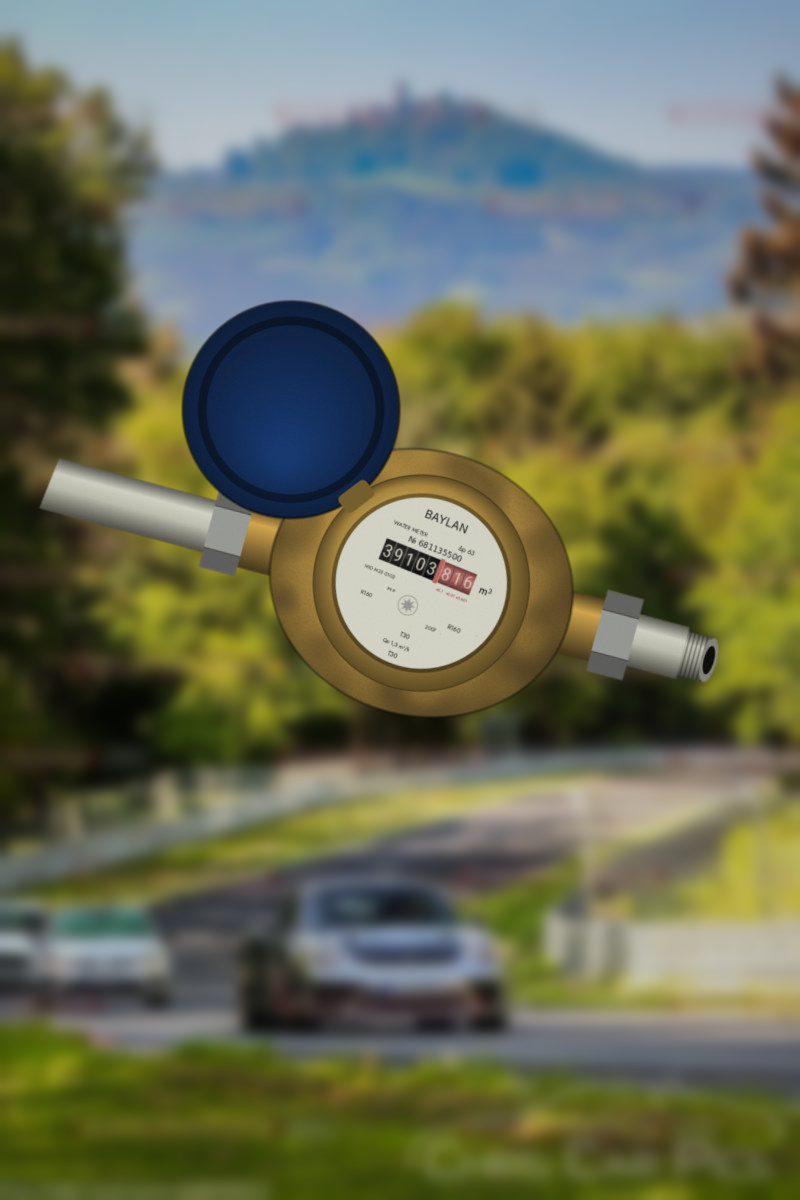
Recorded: 39103.816 m³
